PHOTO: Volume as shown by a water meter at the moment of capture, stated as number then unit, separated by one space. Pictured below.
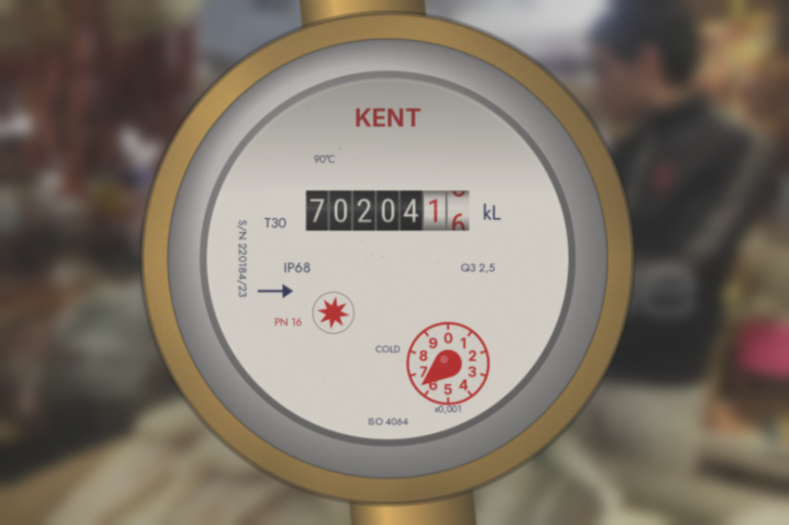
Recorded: 70204.156 kL
